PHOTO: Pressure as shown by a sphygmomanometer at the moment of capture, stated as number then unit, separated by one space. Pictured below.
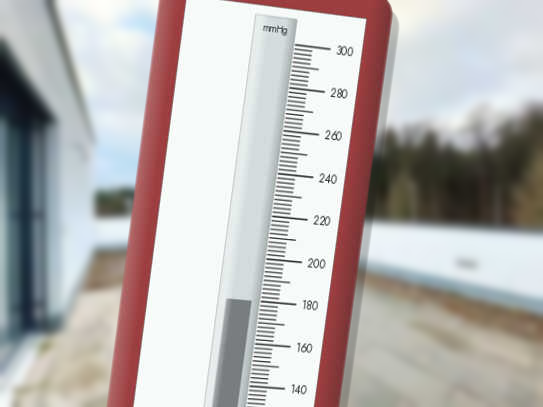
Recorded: 180 mmHg
